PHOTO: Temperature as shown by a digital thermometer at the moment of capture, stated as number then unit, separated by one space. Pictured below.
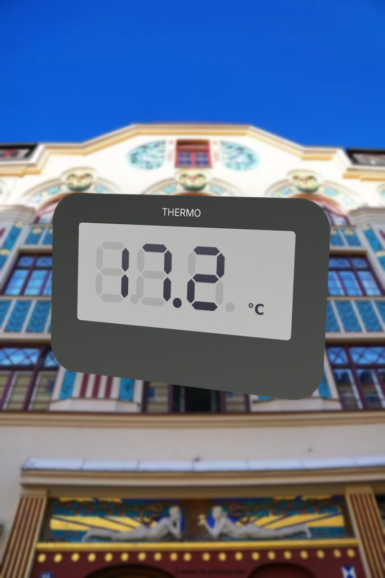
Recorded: 17.2 °C
